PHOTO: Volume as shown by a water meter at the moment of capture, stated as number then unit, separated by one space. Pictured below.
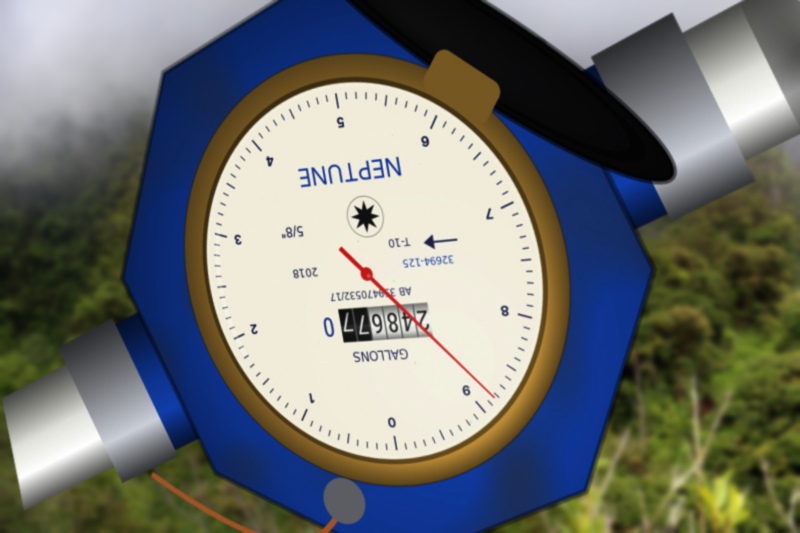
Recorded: 2486768.8 gal
